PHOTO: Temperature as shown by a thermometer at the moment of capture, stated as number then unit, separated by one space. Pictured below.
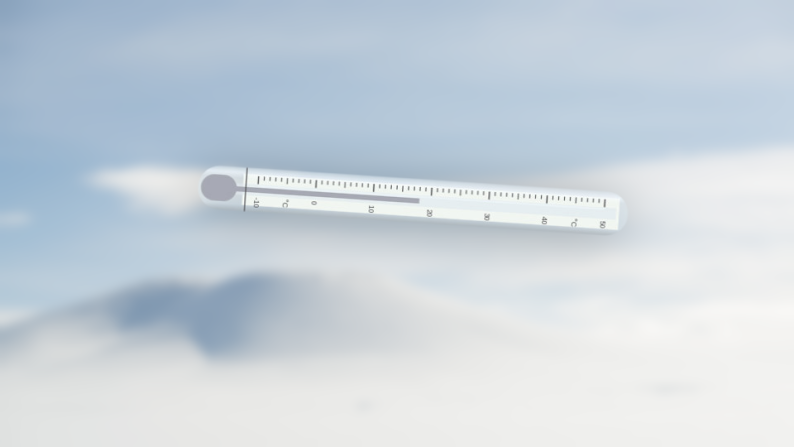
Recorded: 18 °C
